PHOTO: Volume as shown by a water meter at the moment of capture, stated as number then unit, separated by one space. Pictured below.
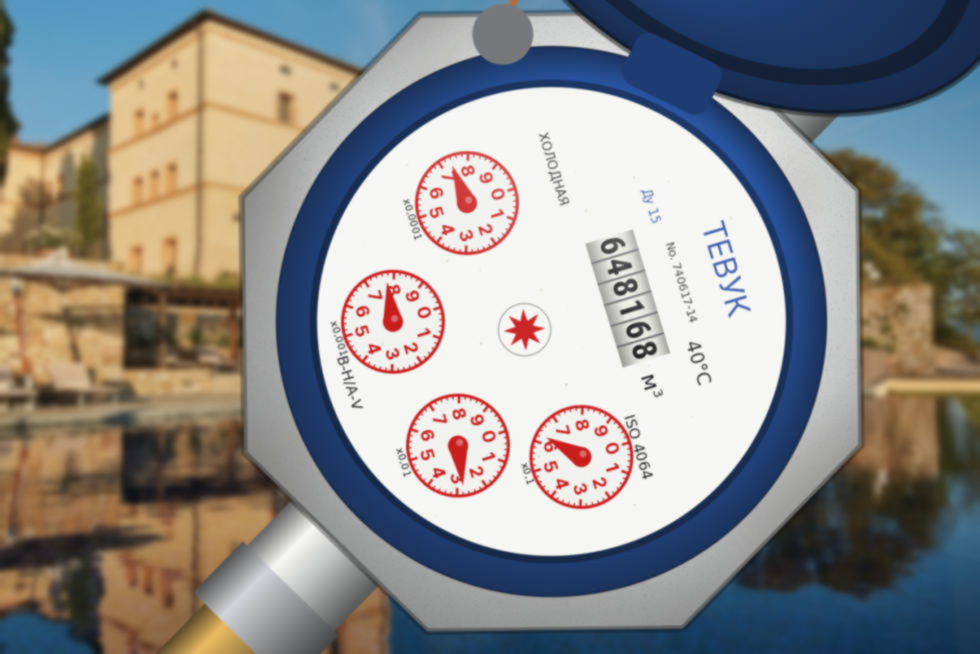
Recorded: 648168.6277 m³
